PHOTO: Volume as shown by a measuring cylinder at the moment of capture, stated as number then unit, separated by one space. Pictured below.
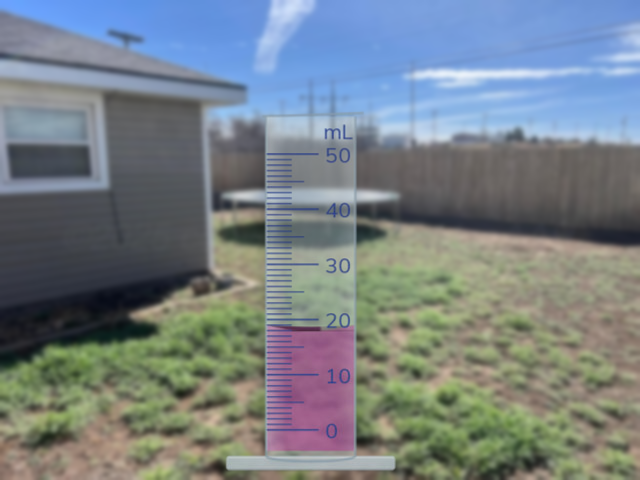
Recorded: 18 mL
